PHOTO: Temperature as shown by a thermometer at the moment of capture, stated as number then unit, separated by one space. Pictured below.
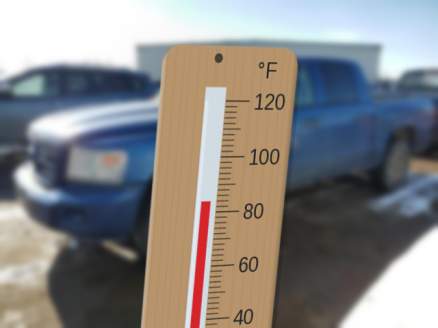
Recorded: 84 °F
